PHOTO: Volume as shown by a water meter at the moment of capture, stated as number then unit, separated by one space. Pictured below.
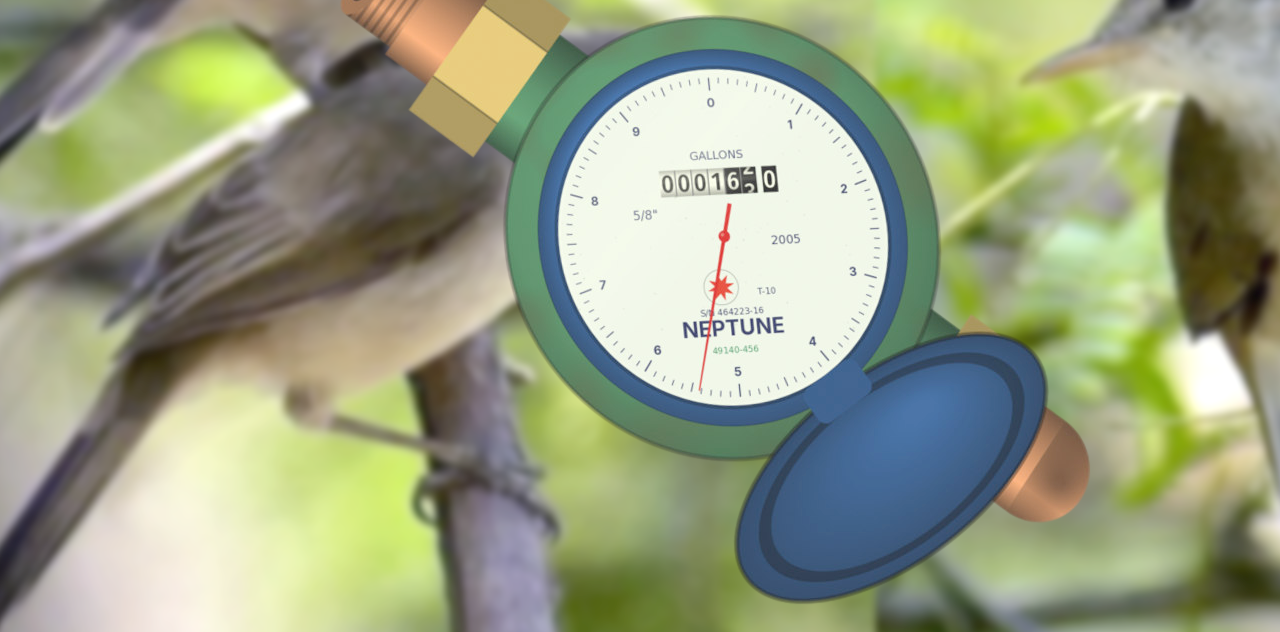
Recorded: 1625.4 gal
